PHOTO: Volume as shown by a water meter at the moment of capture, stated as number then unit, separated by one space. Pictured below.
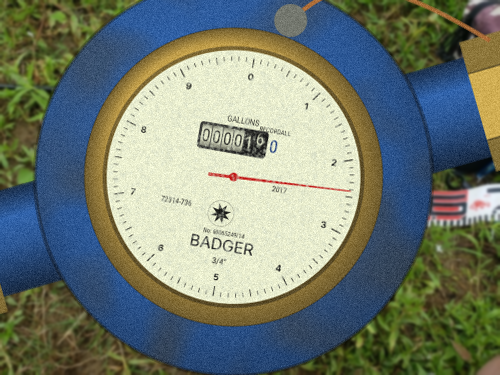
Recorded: 162.4 gal
